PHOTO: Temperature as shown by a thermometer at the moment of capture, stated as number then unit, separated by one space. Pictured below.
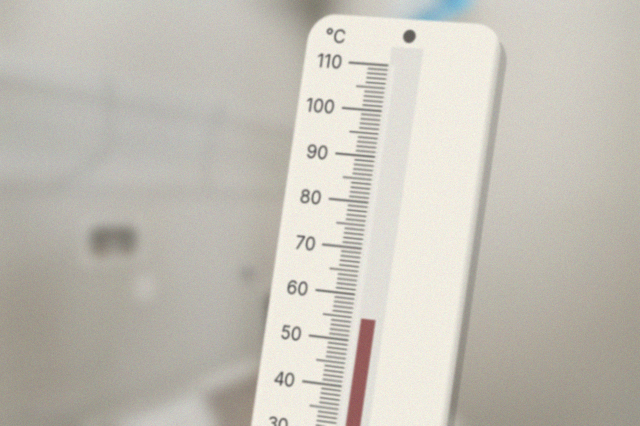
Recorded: 55 °C
